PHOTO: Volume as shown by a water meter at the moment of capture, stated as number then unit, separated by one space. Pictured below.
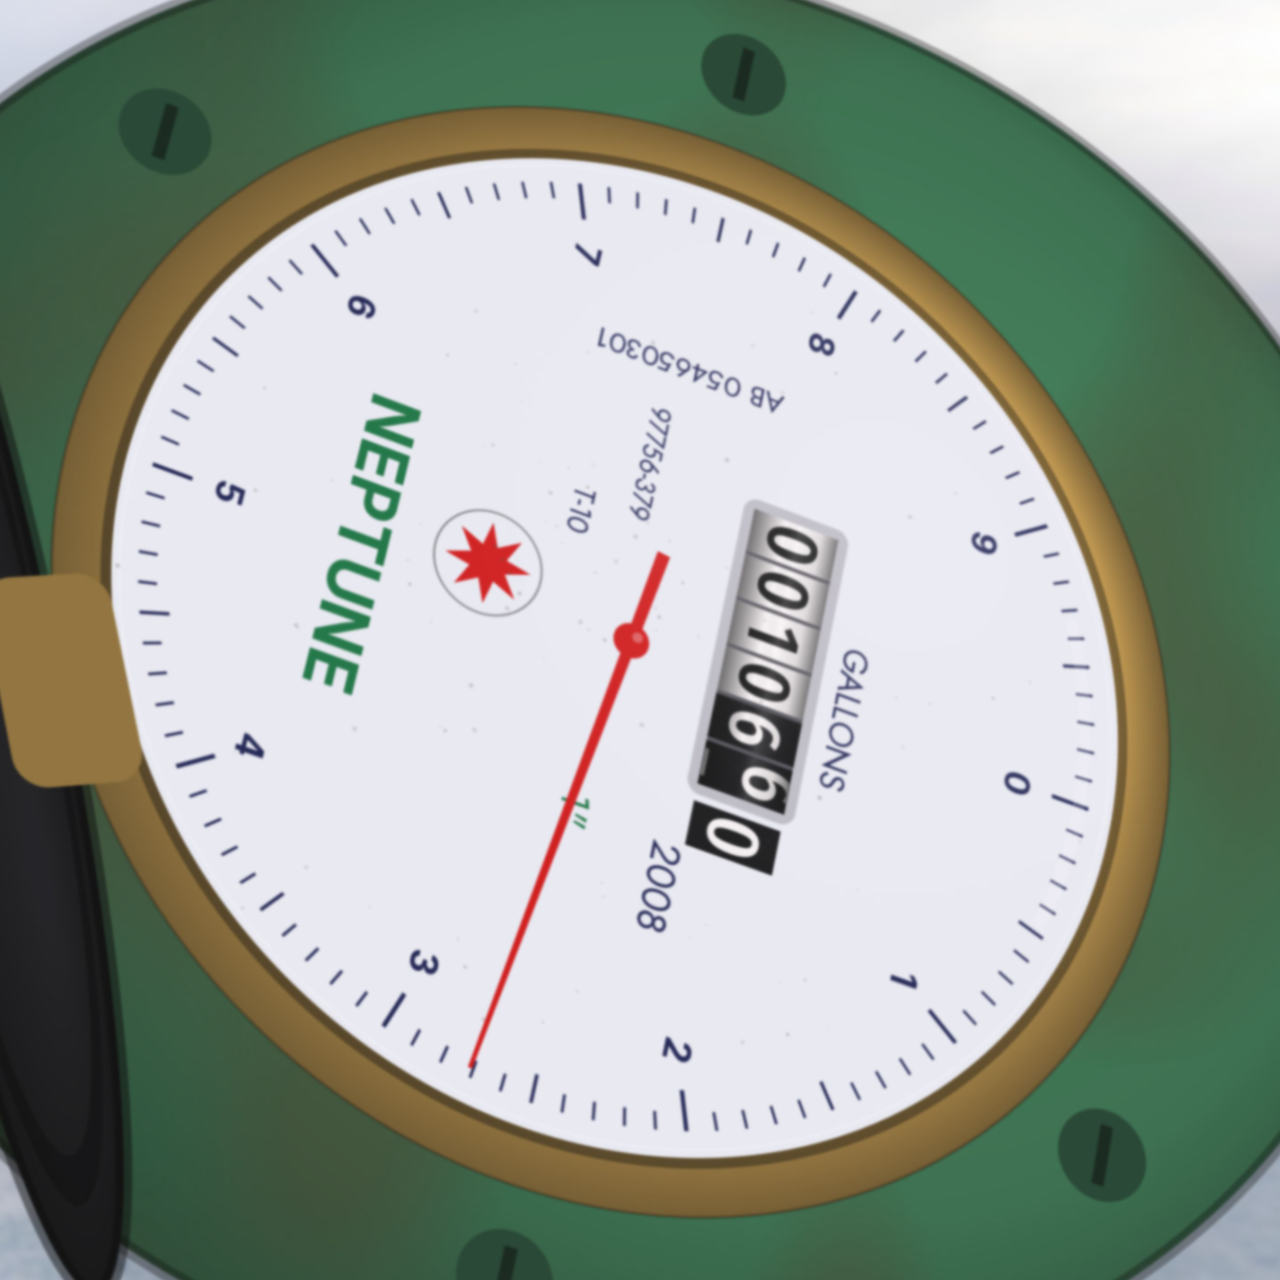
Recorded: 10662.7 gal
